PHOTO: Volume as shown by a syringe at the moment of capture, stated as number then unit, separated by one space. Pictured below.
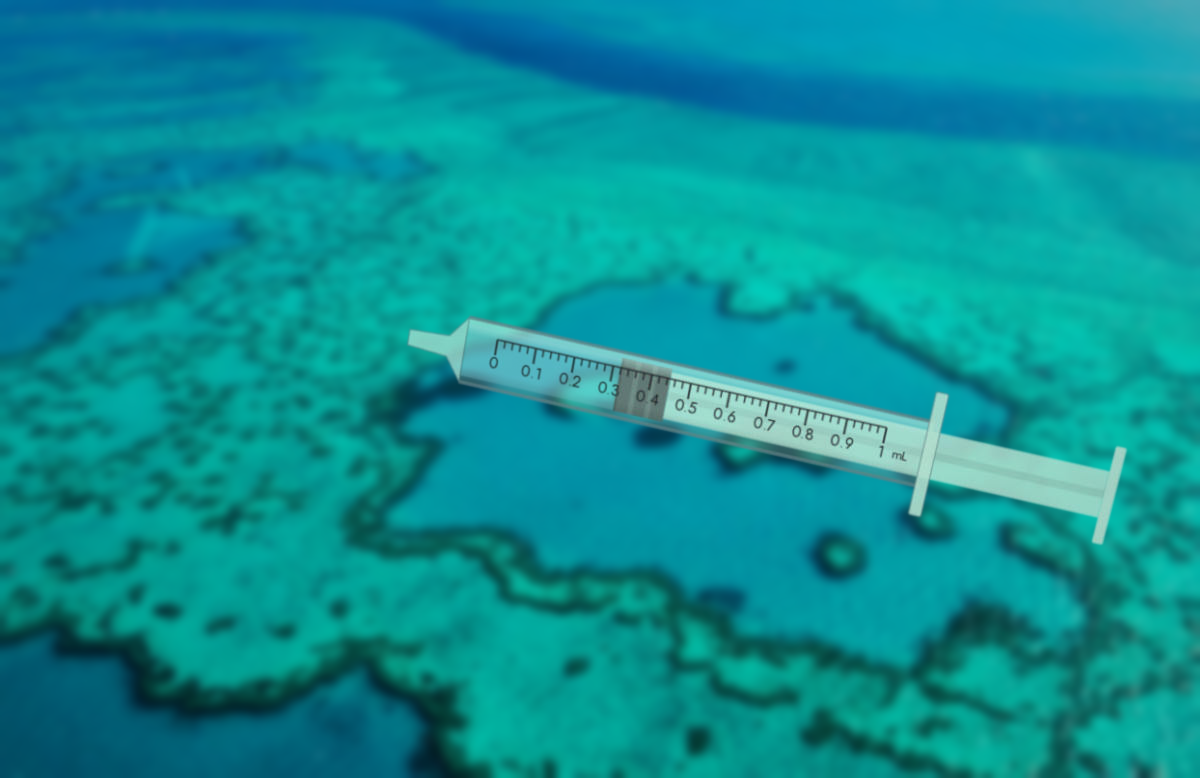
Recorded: 0.32 mL
